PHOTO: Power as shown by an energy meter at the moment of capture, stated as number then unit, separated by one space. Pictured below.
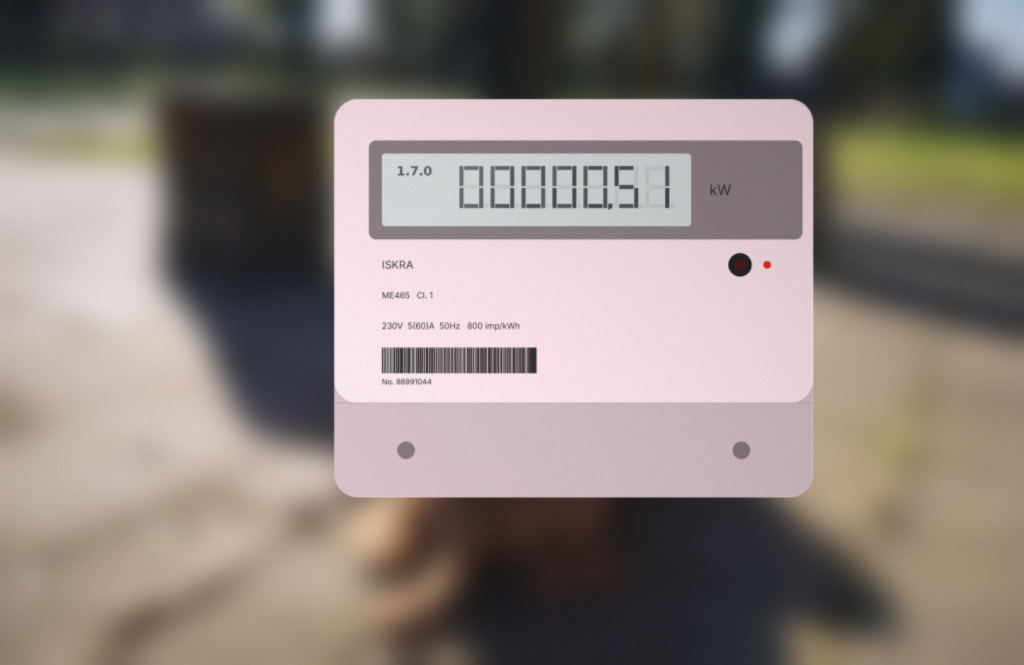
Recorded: 0.51 kW
